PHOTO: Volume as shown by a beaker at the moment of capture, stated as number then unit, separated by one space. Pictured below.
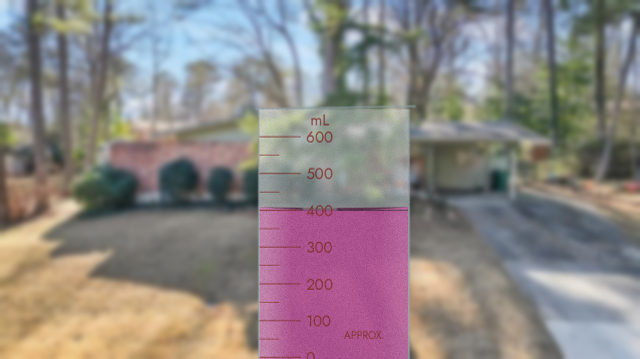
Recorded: 400 mL
